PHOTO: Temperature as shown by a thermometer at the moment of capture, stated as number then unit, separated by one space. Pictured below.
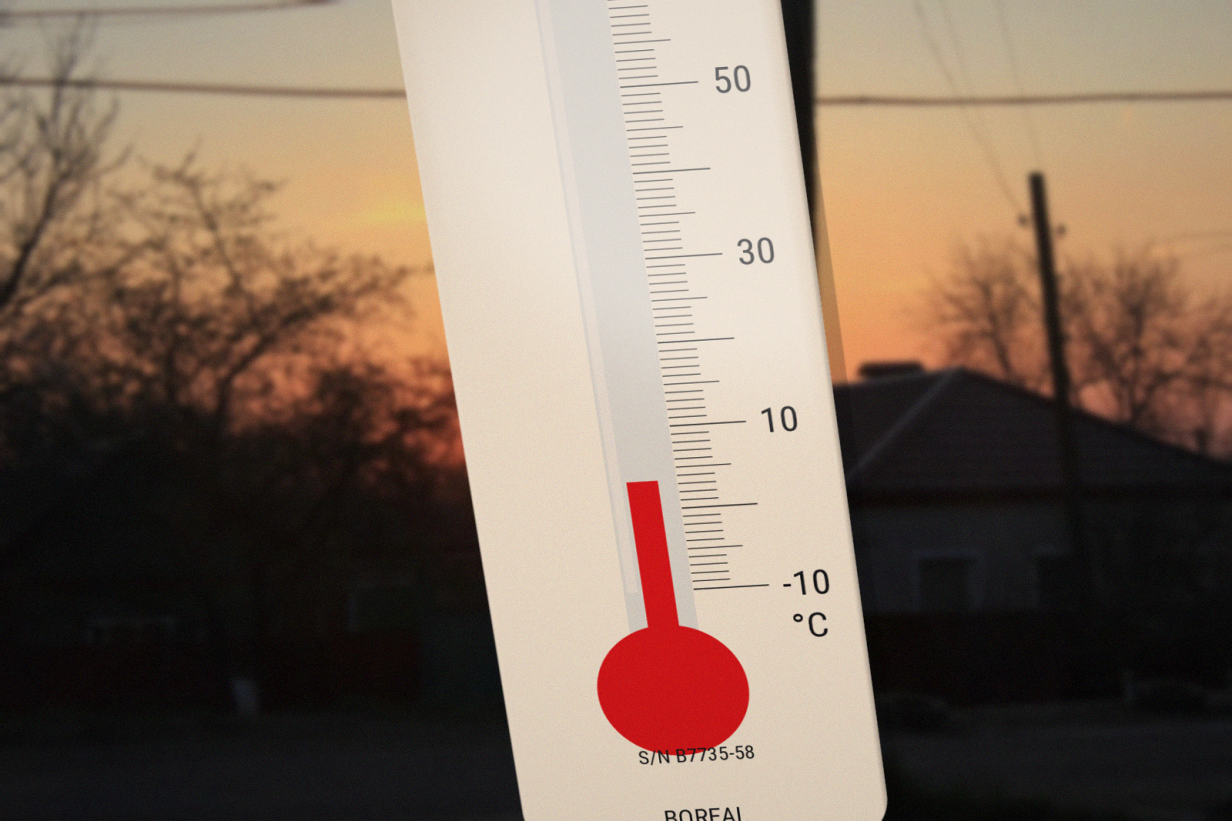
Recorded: 3.5 °C
